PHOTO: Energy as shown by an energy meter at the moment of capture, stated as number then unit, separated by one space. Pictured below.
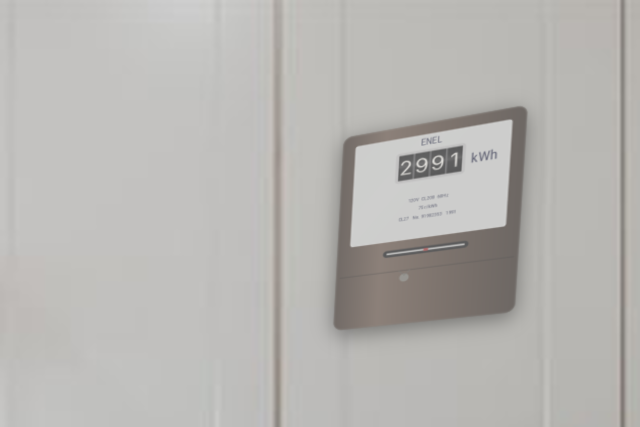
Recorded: 2991 kWh
